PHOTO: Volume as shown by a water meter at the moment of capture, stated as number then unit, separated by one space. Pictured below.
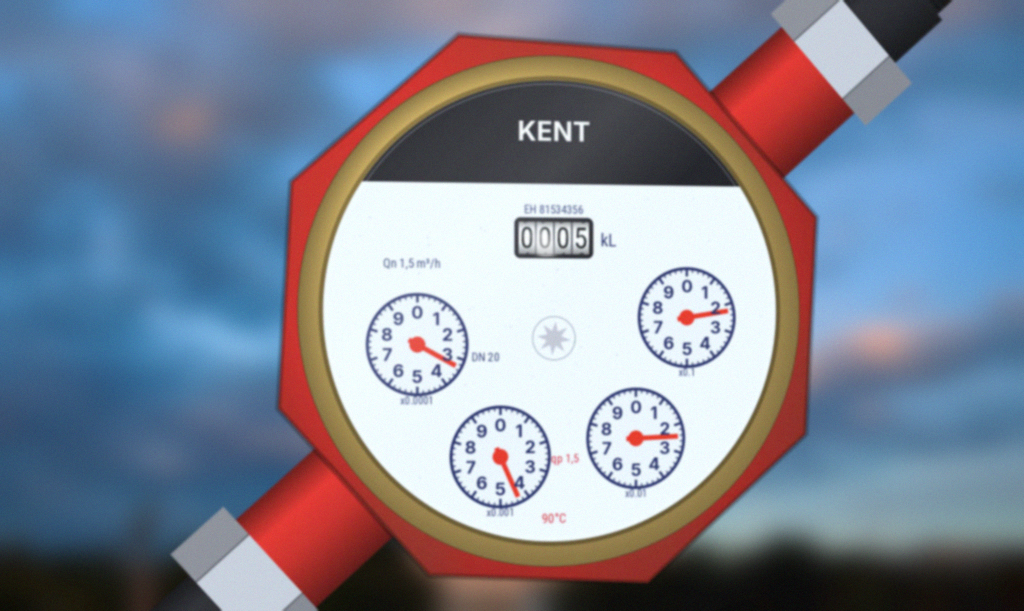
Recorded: 5.2243 kL
